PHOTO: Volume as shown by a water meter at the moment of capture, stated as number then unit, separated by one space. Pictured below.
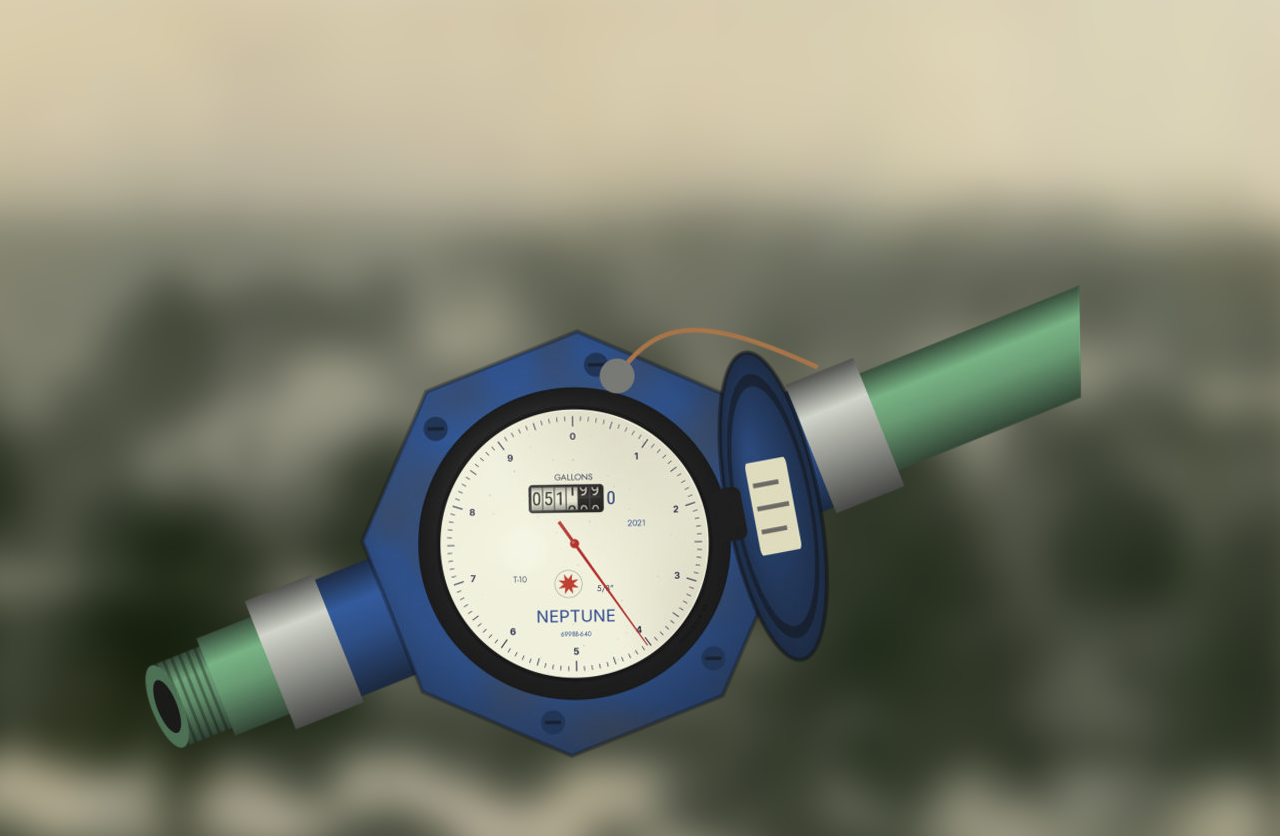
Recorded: 511994.0 gal
